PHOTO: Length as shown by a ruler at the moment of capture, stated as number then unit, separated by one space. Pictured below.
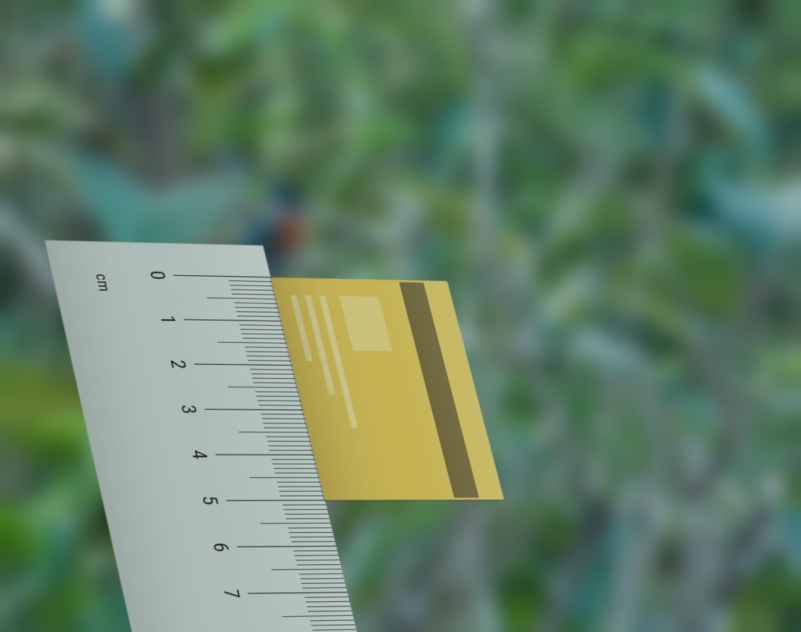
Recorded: 5 cm
